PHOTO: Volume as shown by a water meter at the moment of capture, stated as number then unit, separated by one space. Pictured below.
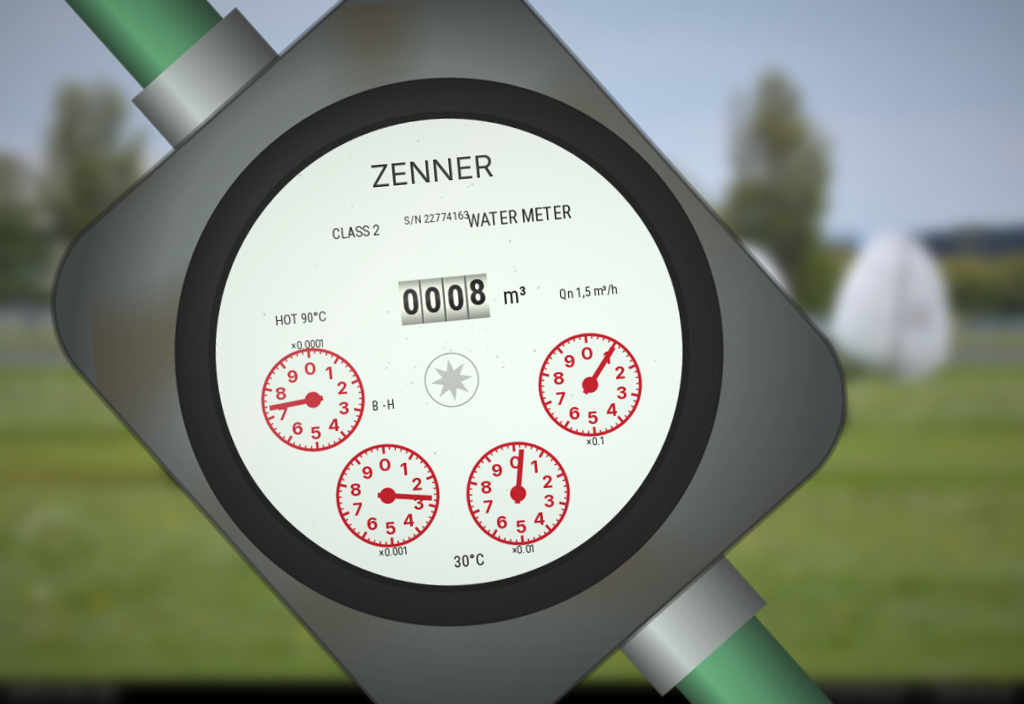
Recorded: 8.1027 m³
